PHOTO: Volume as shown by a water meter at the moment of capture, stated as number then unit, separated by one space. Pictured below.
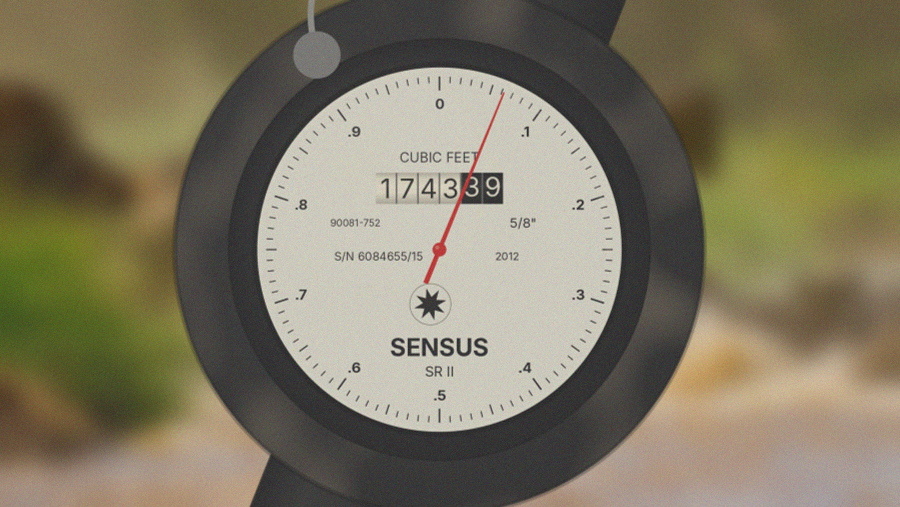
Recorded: 174339.06 ft³
